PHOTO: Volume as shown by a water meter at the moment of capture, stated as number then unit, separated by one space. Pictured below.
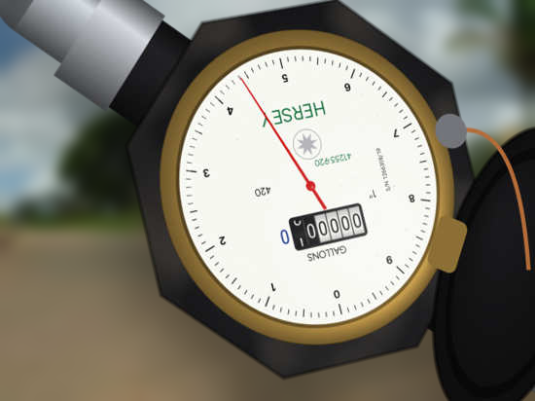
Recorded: 14.4 gal
